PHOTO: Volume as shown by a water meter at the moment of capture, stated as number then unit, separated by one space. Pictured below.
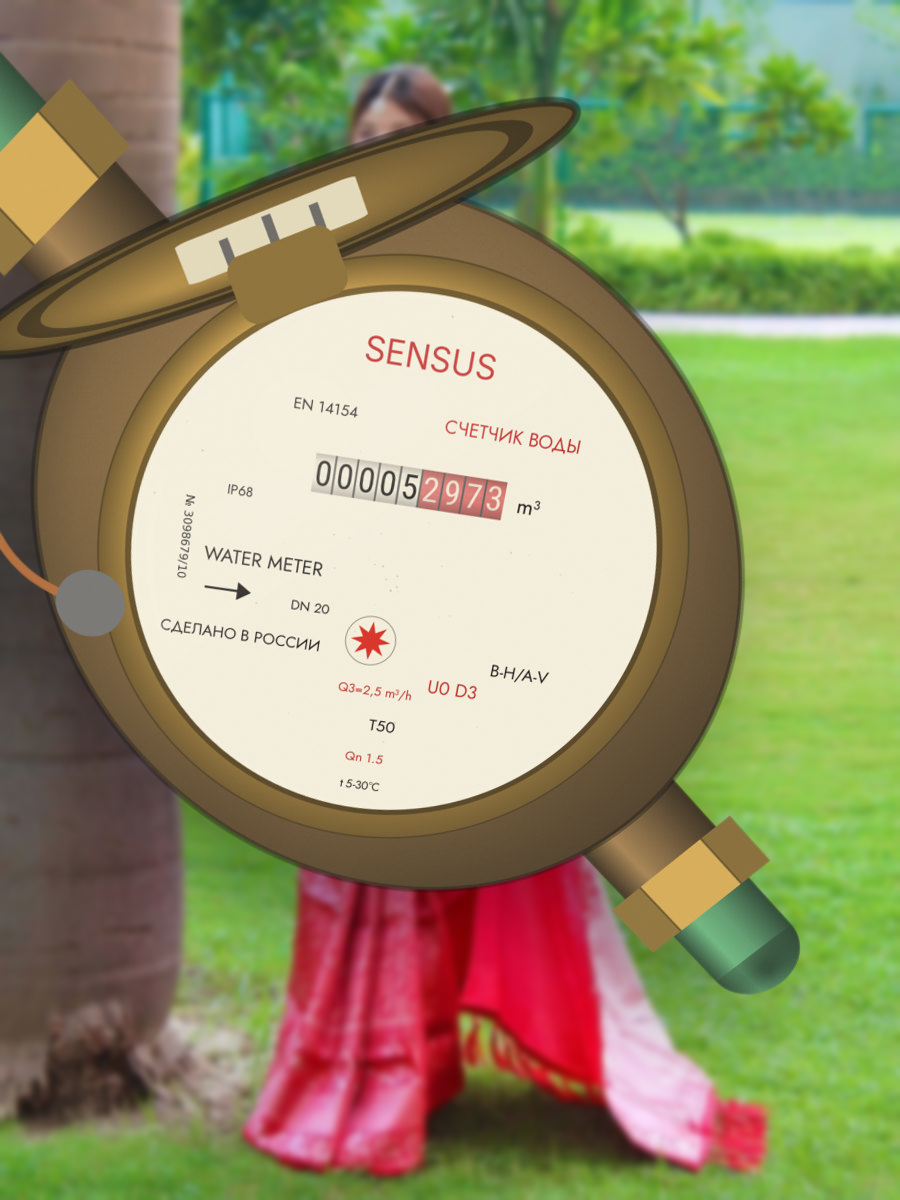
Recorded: 5.2973 m³
